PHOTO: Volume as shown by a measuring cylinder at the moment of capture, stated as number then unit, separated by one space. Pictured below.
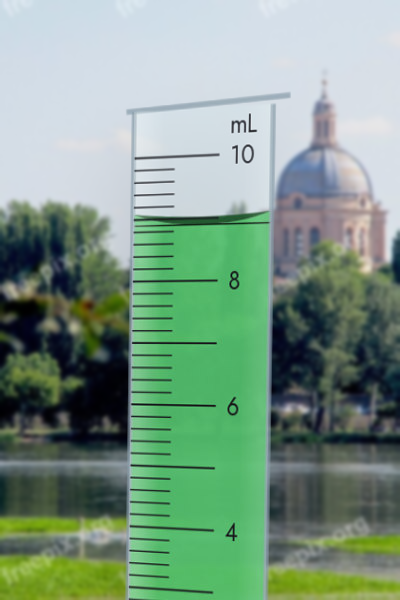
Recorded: 8.9 mL
